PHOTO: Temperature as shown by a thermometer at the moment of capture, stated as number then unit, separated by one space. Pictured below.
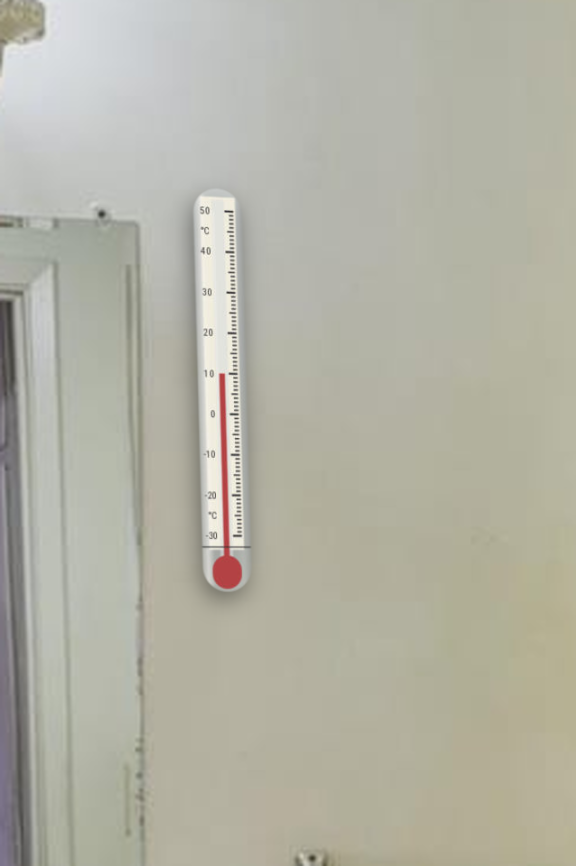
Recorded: 10 °C
